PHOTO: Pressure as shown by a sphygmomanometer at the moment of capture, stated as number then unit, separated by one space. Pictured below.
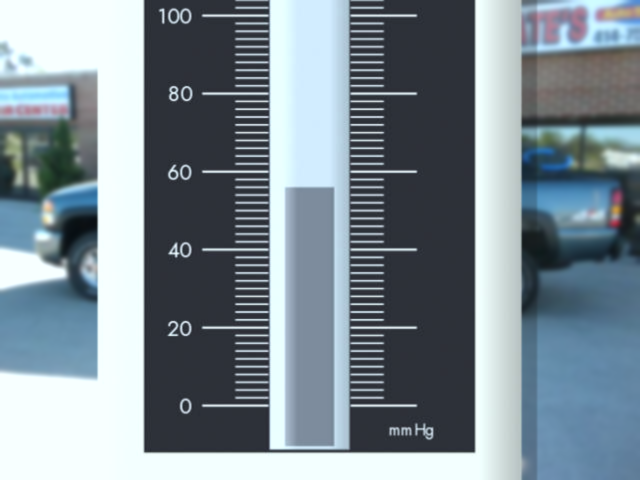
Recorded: 56 mmHg
